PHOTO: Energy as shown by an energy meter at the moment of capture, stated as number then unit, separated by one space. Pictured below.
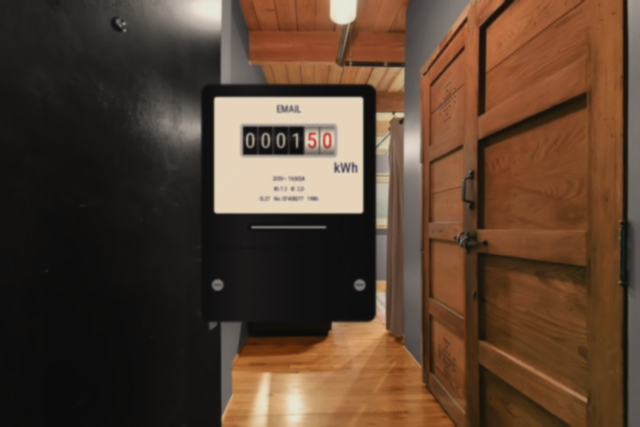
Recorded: 1.50 kWh
